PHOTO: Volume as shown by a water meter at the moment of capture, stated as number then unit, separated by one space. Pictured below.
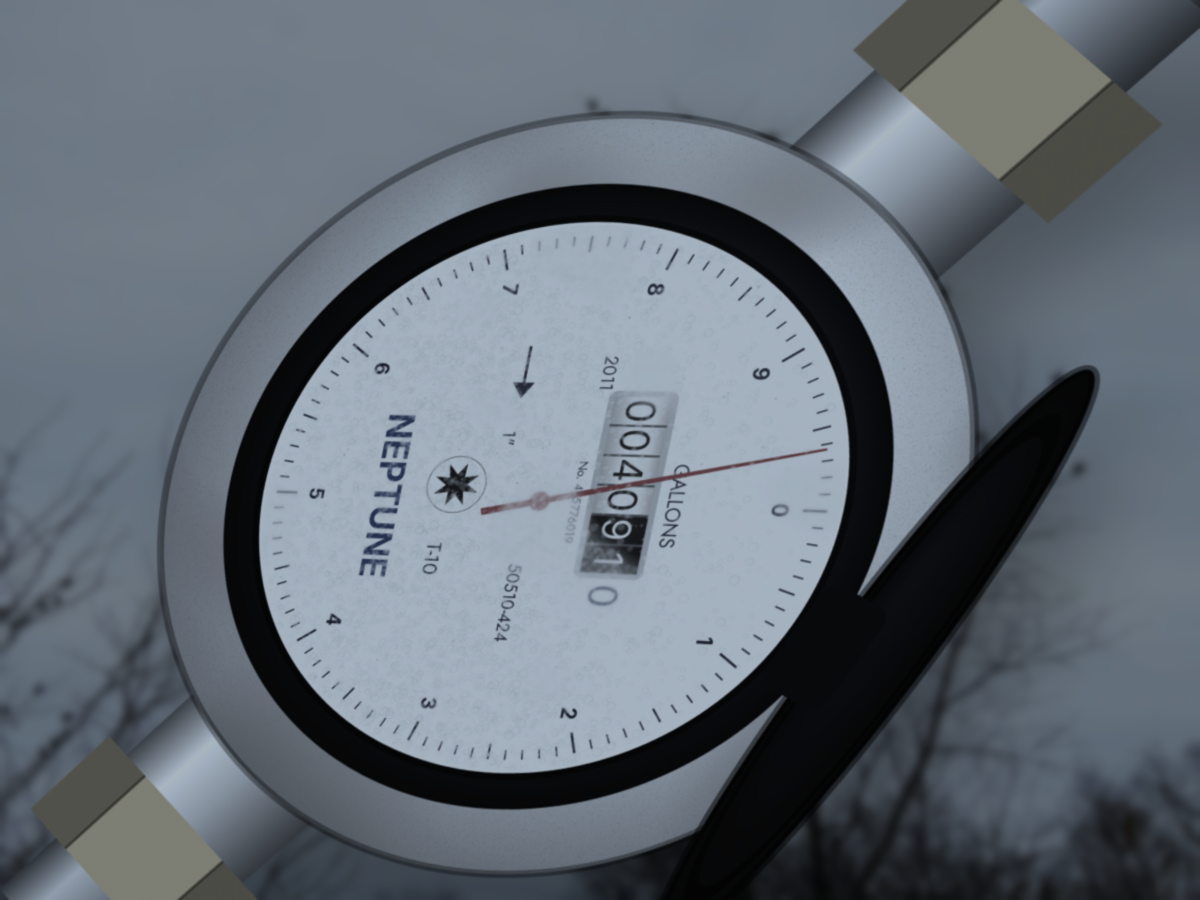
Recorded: 40909.6 gal
